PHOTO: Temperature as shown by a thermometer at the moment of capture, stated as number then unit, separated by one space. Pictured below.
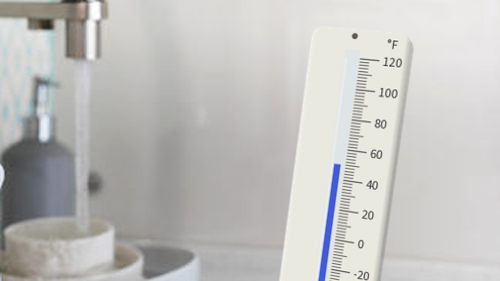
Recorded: 50 °F
